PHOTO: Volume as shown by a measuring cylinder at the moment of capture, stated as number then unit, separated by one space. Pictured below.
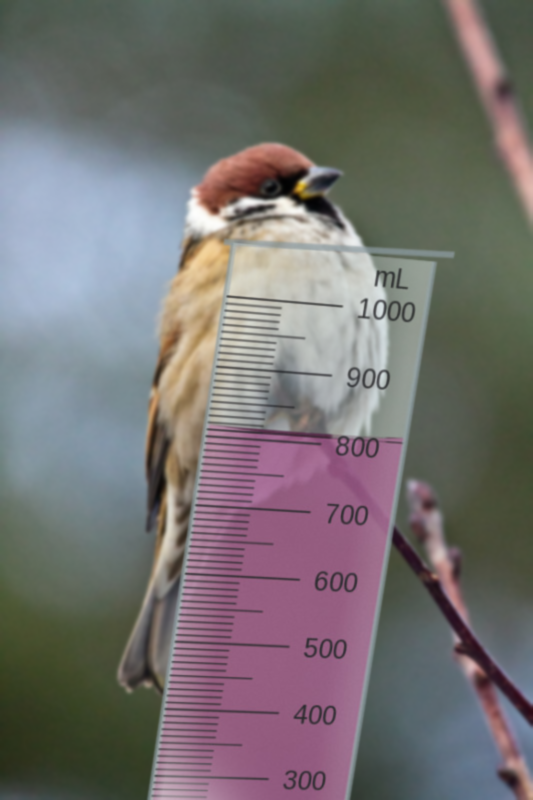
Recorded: 810 mL
